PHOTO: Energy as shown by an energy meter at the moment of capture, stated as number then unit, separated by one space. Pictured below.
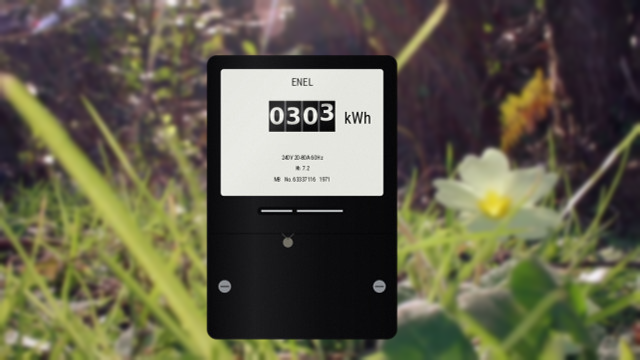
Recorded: 303 kWh
